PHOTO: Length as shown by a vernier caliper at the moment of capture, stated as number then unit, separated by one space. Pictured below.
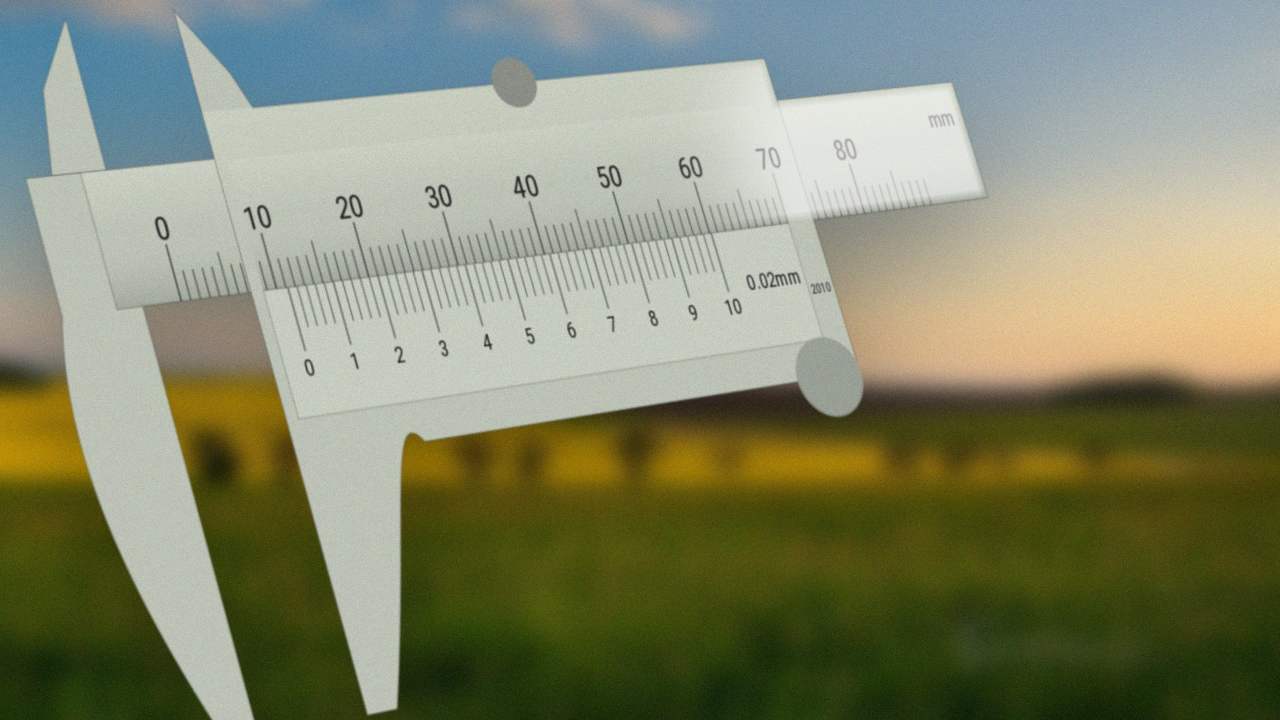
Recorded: 11.2 mm
